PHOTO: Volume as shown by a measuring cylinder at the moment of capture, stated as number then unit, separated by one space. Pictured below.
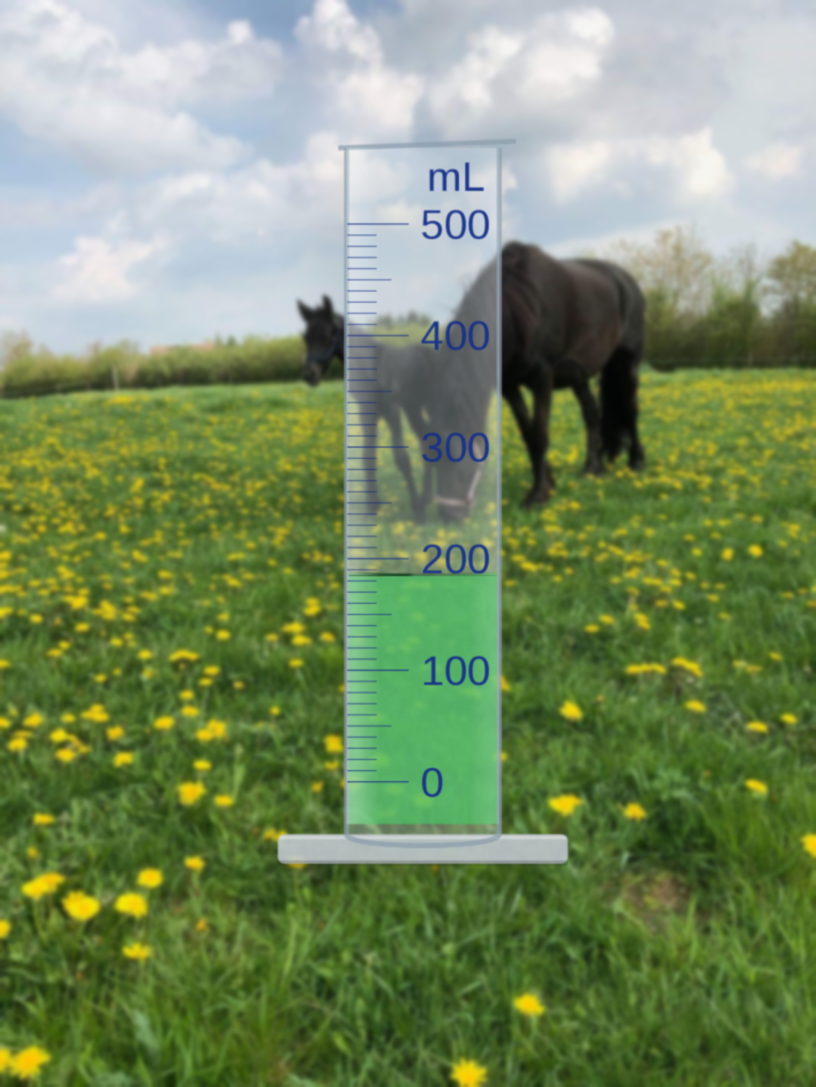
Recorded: 185 mL
